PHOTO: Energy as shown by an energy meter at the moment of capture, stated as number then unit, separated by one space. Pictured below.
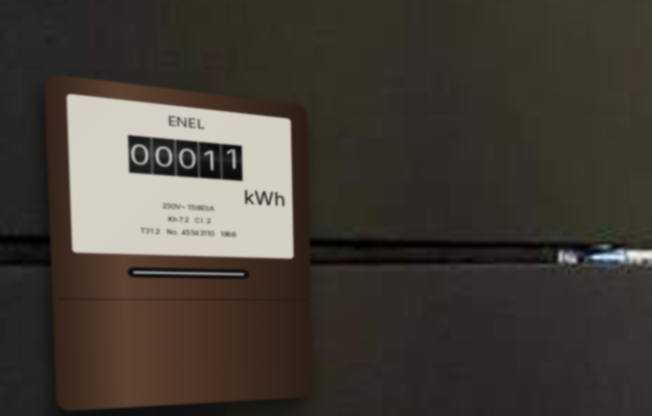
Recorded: 11 kWh
